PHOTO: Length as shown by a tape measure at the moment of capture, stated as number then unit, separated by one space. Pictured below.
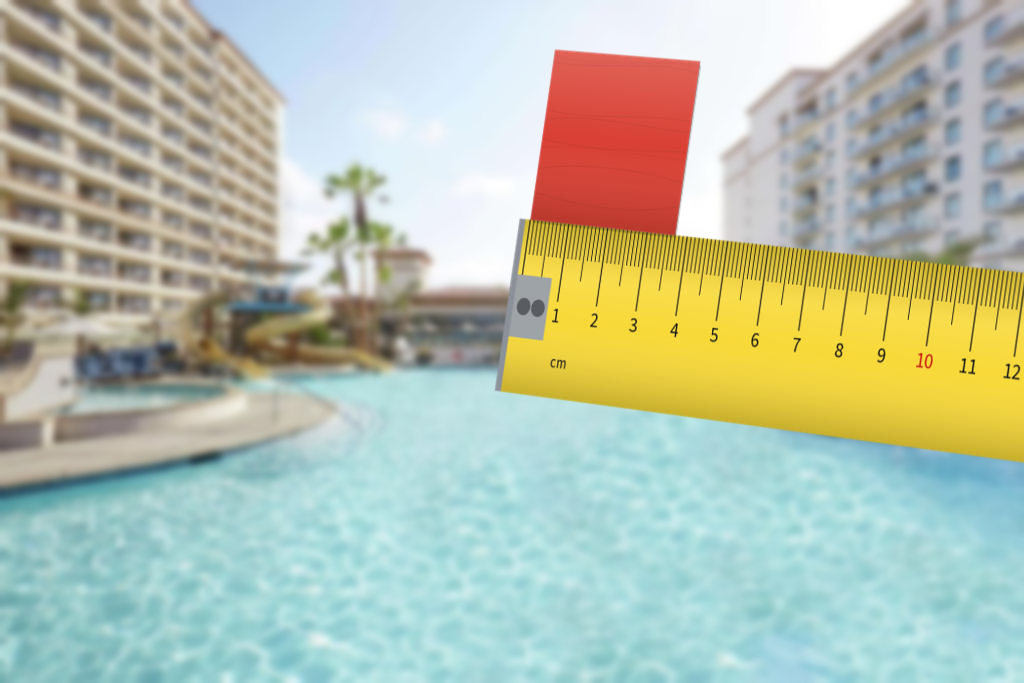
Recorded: 3.7 cm
